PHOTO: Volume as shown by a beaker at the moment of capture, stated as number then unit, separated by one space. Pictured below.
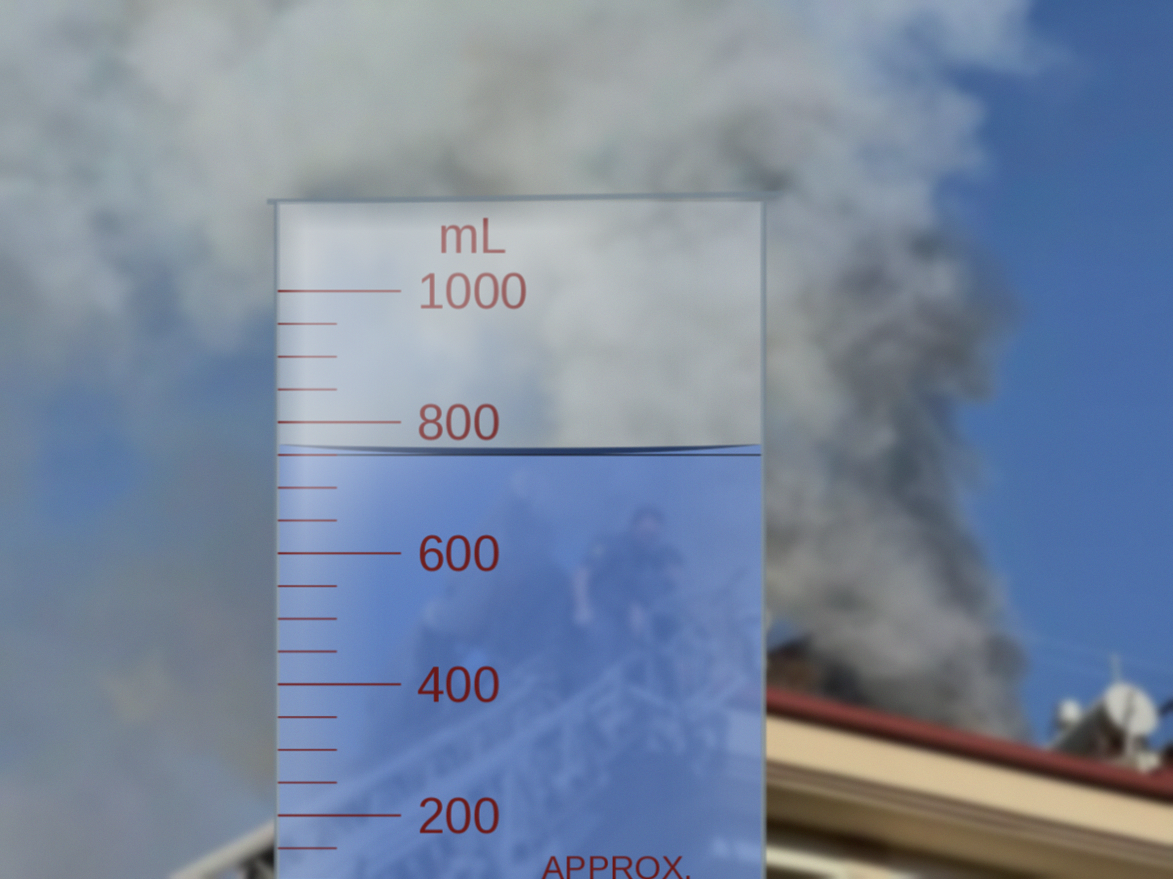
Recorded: 750 mL
